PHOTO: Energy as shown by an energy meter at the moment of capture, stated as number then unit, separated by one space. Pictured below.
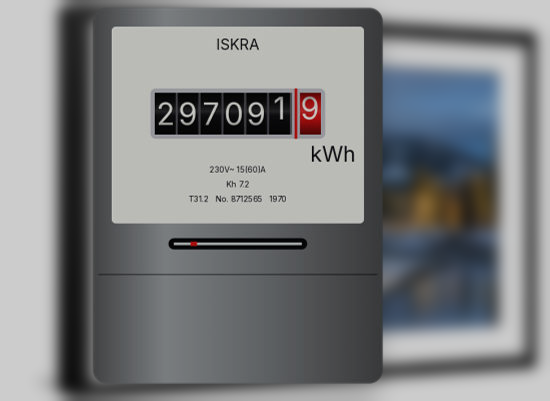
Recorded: 297091.9 kWh
